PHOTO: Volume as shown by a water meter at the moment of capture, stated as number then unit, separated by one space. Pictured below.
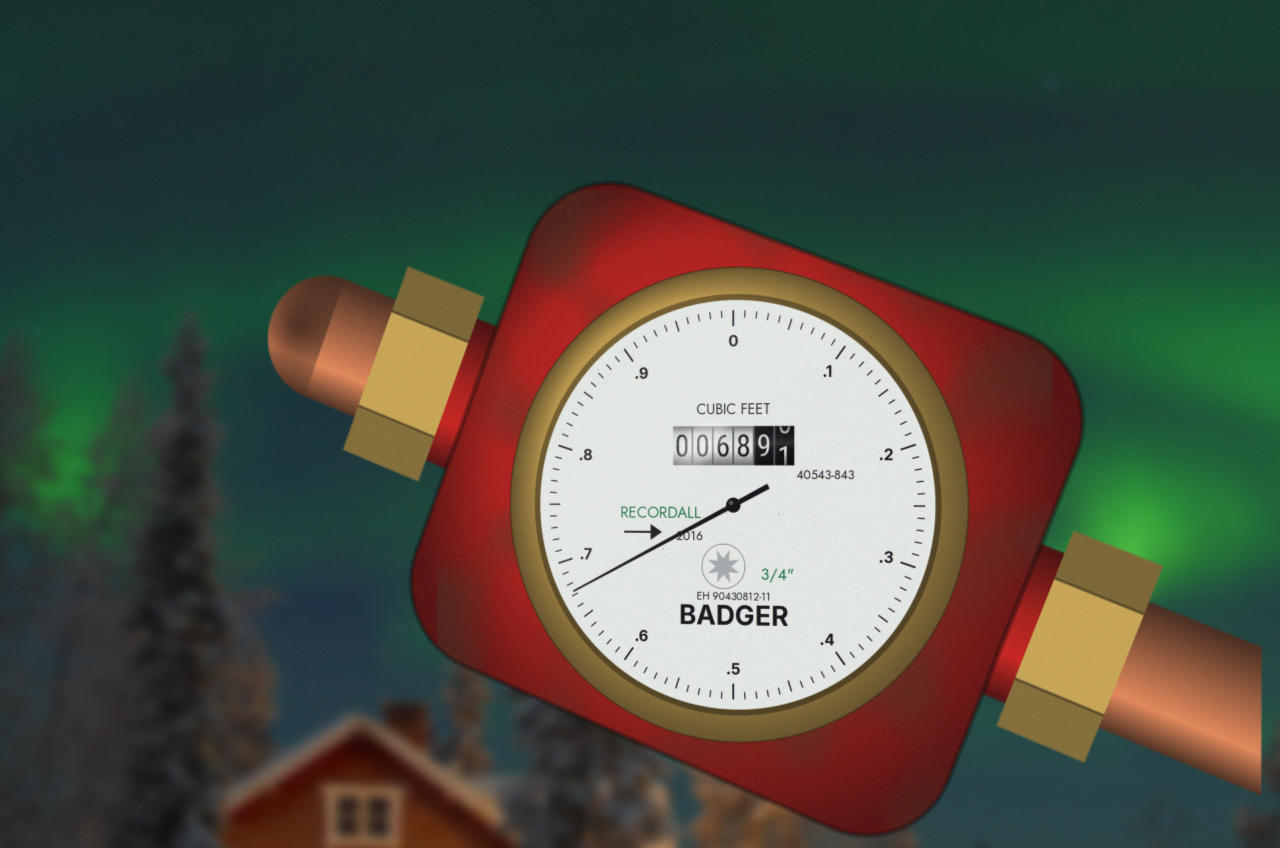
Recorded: 6890.67 ft³
